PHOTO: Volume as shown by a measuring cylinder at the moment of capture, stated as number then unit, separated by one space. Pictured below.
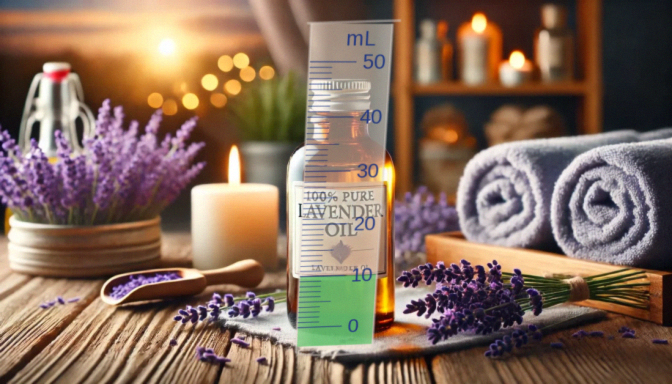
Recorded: 10 mL
